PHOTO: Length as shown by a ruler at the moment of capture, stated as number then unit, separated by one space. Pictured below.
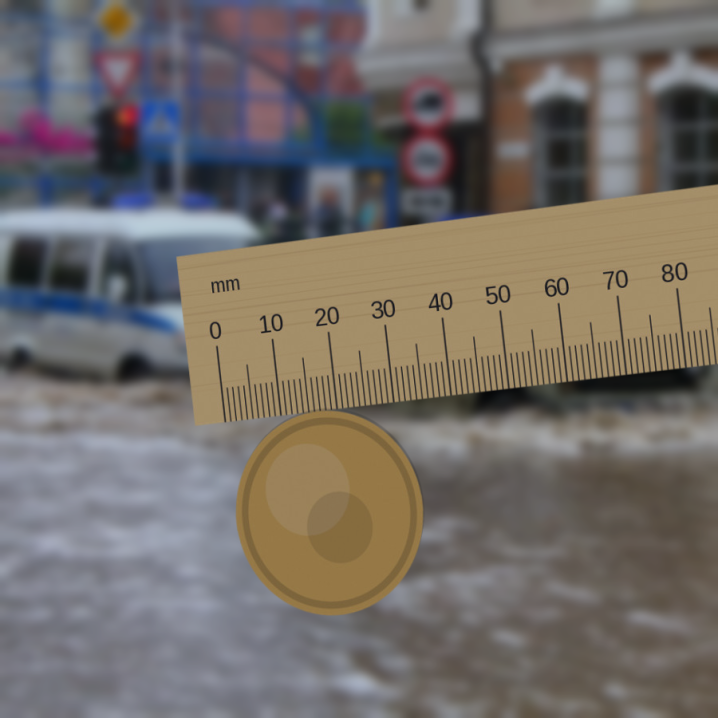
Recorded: 33 mm
